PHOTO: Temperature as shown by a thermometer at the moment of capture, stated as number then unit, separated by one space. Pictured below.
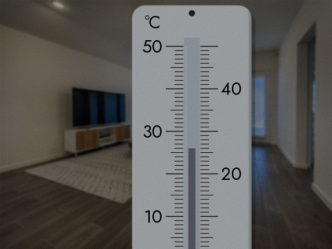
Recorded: 26 °C
